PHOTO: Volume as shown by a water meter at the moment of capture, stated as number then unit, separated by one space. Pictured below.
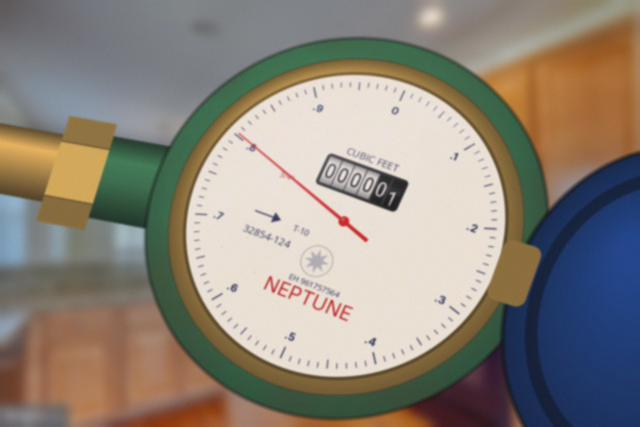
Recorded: 0.80 ft³
